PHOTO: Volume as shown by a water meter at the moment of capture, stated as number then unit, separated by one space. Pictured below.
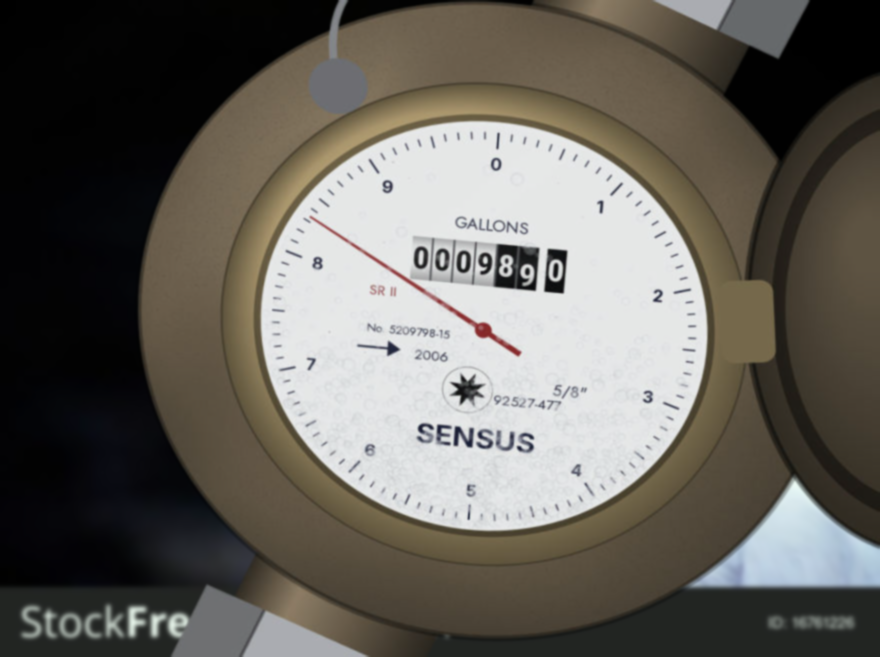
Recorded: 9888.3 gal
